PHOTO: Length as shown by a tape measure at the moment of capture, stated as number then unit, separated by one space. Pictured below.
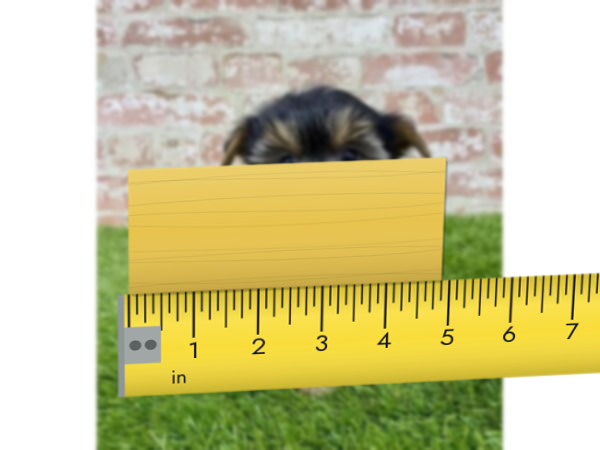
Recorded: 4.875 in
